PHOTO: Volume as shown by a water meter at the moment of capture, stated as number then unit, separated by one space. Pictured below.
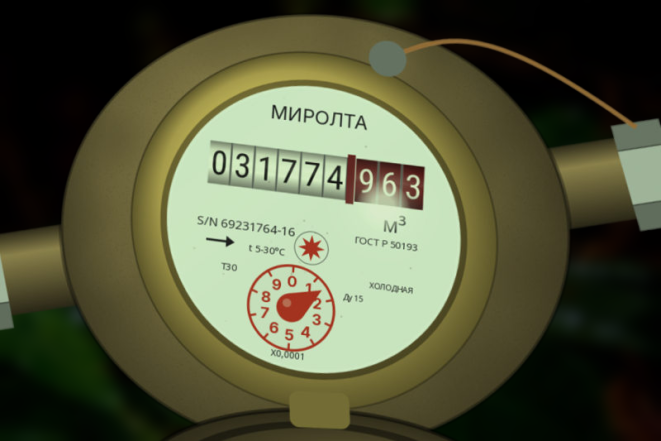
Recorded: 31774.9631 m³
